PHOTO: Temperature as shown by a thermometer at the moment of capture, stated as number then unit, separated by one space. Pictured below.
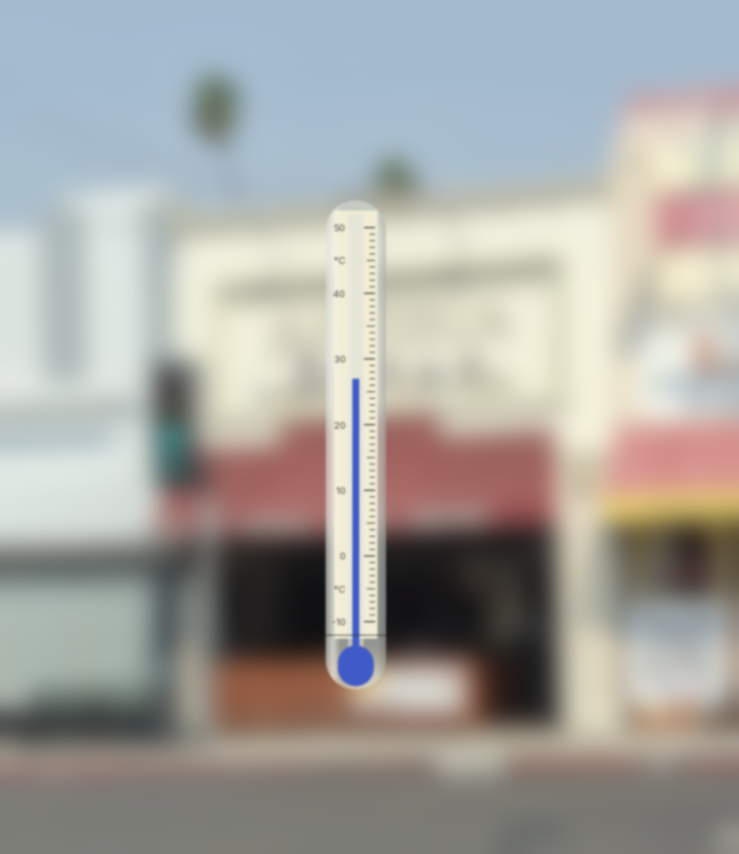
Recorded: 27 °C
